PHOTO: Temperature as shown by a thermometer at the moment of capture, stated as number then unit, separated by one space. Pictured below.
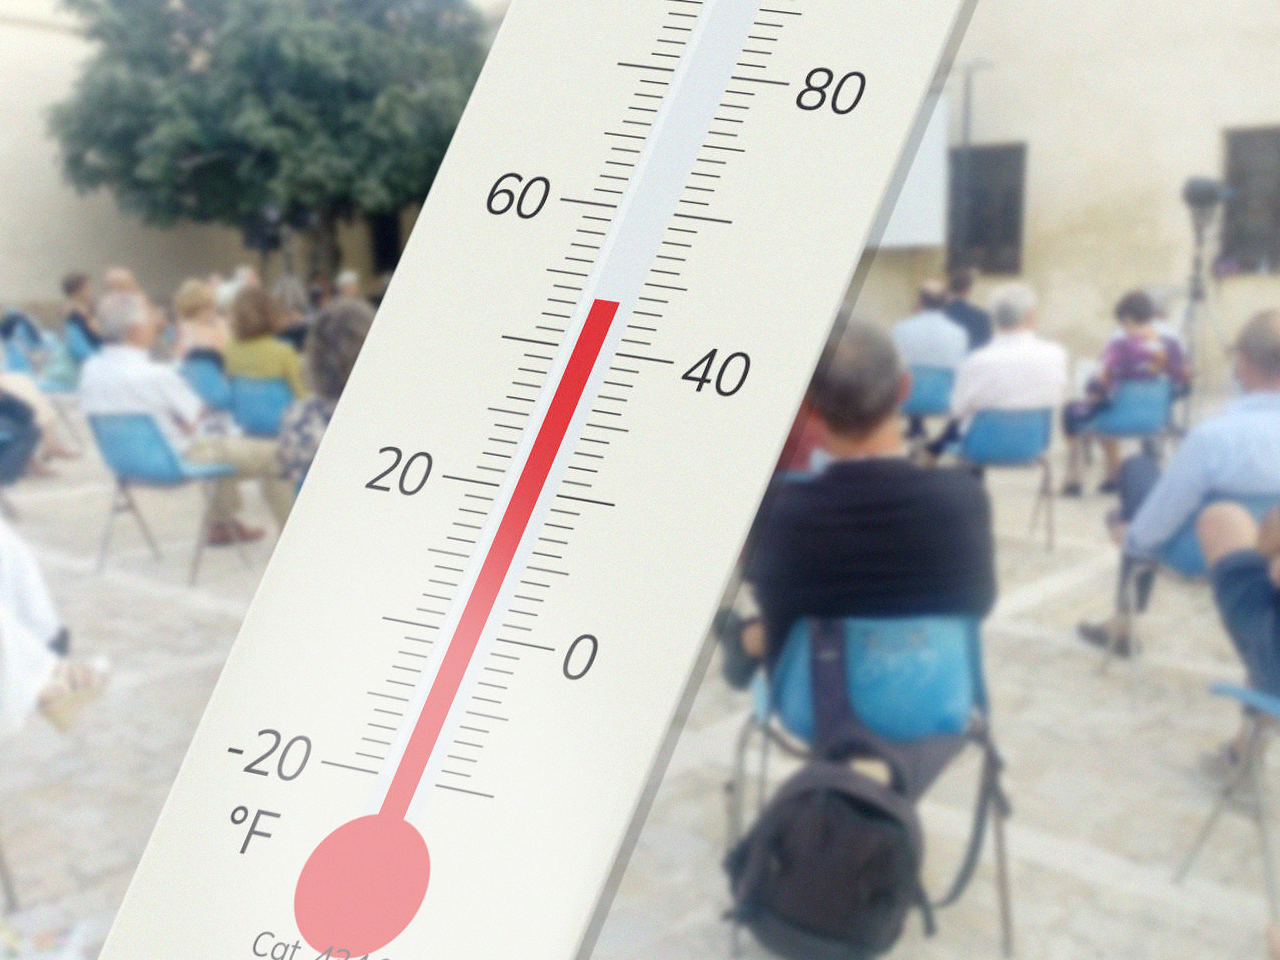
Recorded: 47 °F
